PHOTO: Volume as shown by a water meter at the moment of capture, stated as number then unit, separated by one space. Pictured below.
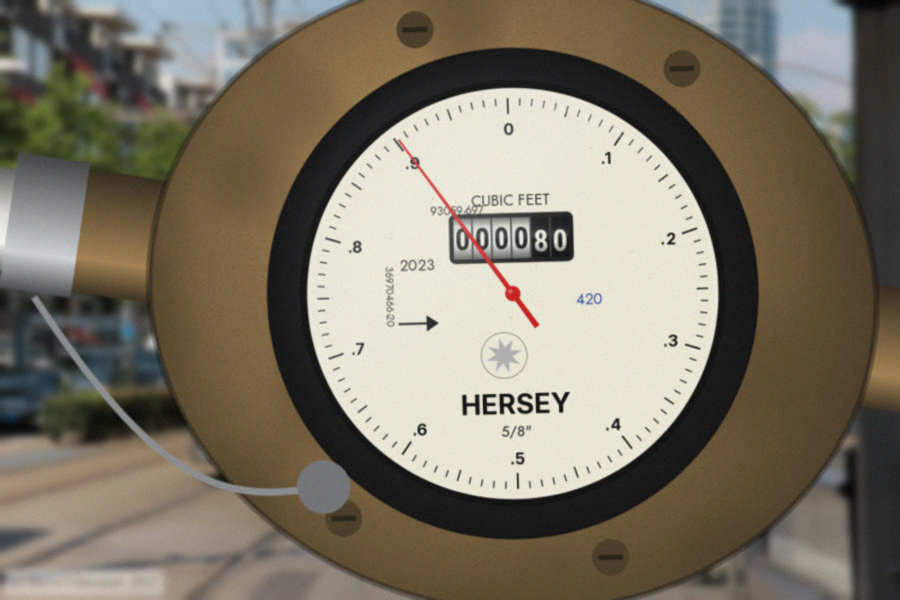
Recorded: 79.90 ft³
